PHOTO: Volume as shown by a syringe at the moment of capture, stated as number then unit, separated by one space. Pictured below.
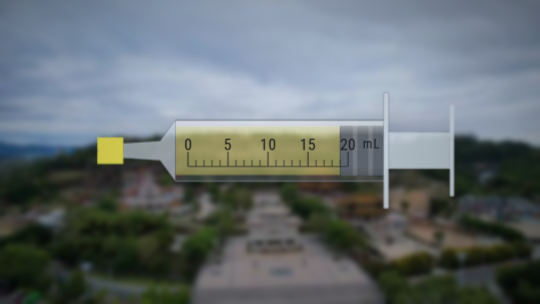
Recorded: 19 mL
